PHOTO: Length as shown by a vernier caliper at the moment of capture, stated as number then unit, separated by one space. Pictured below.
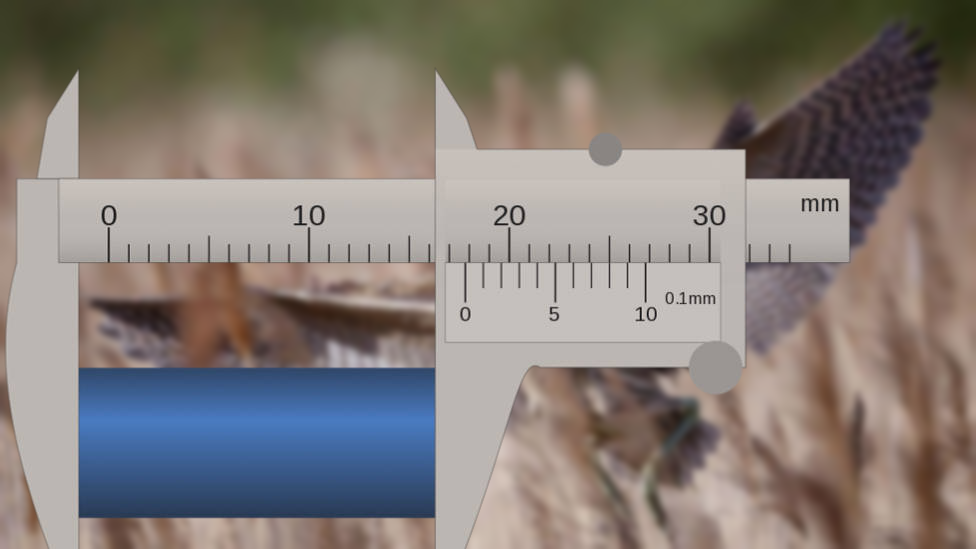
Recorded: 17.8 mm
